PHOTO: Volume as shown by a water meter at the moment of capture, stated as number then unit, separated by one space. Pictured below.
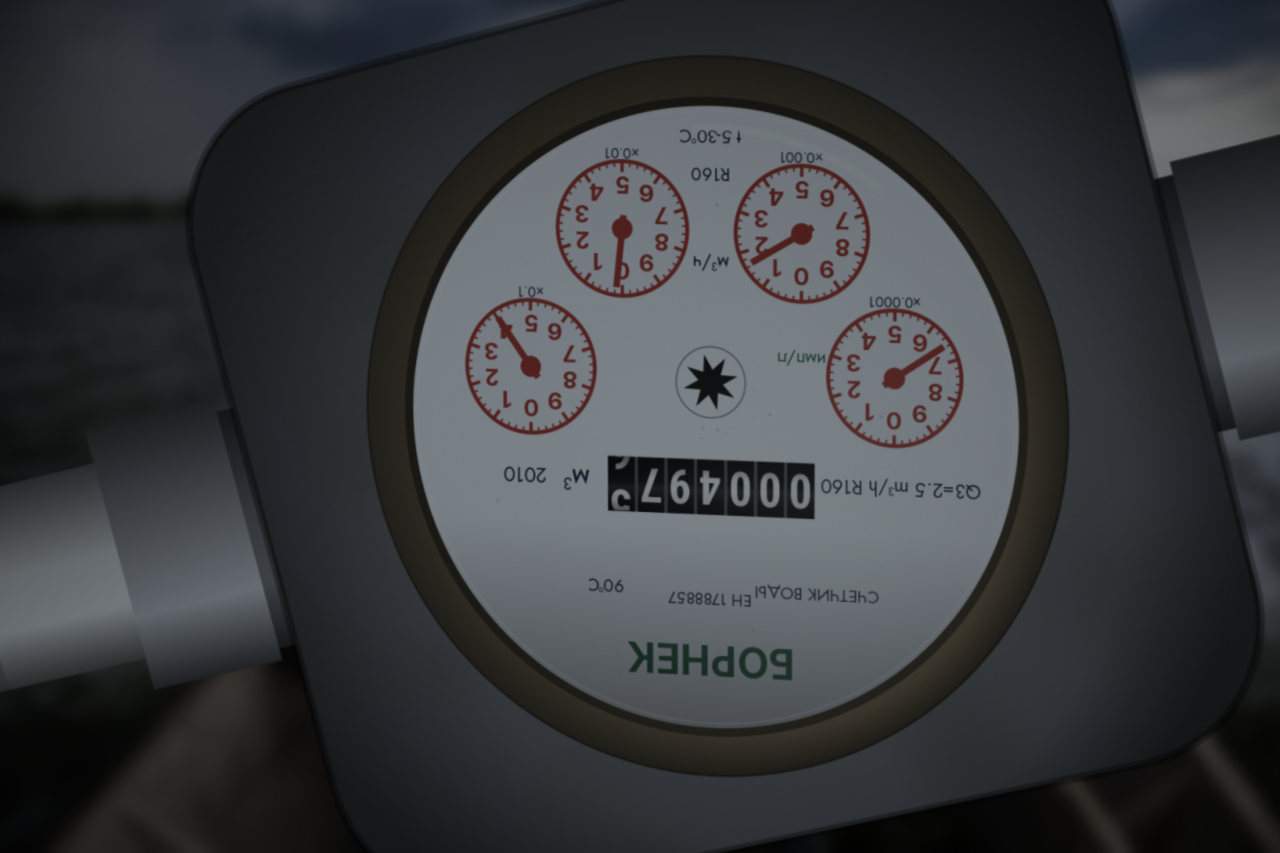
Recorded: 4975.4016 m³
